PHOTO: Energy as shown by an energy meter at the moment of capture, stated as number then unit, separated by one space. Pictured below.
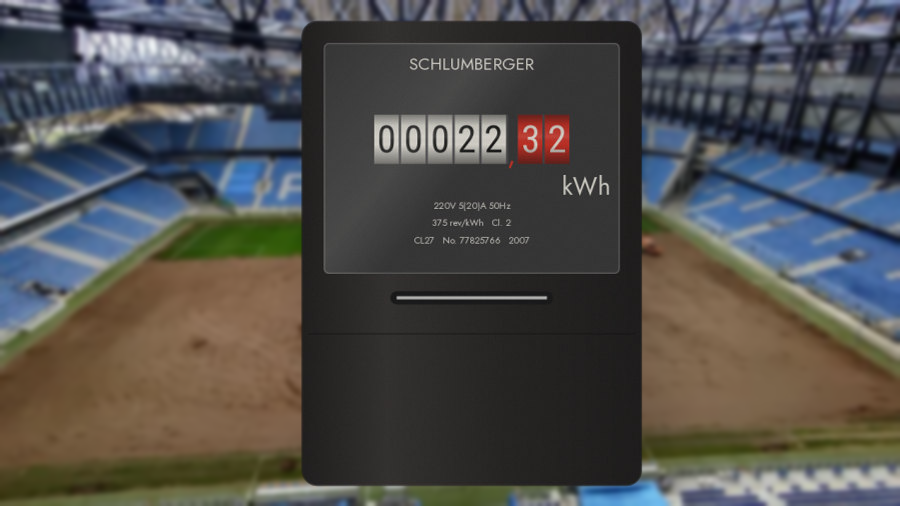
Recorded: 22.32 kWh
